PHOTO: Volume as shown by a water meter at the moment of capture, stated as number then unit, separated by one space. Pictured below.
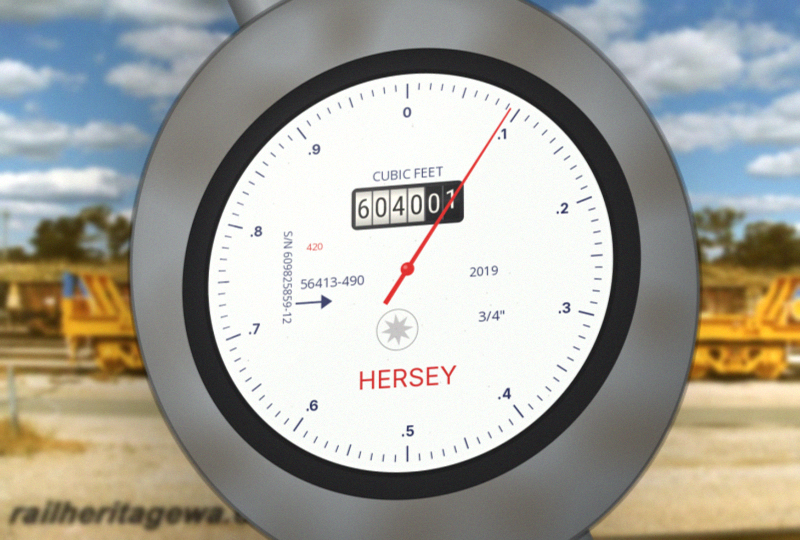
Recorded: 604001.09 ft³
